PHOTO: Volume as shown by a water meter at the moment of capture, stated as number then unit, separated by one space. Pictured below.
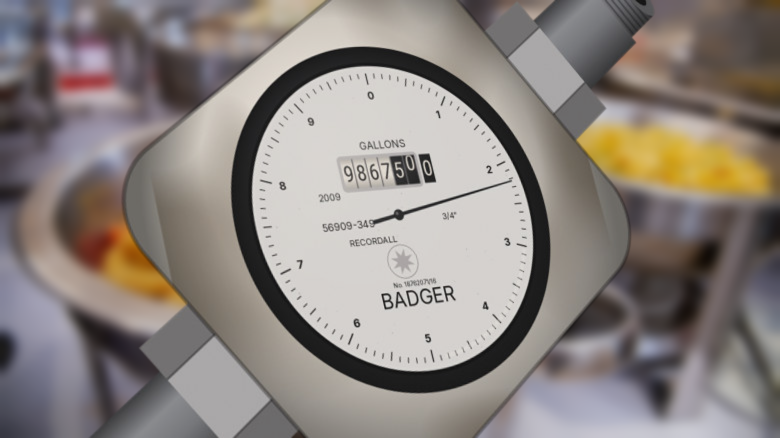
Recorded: 9867502.2 gal
